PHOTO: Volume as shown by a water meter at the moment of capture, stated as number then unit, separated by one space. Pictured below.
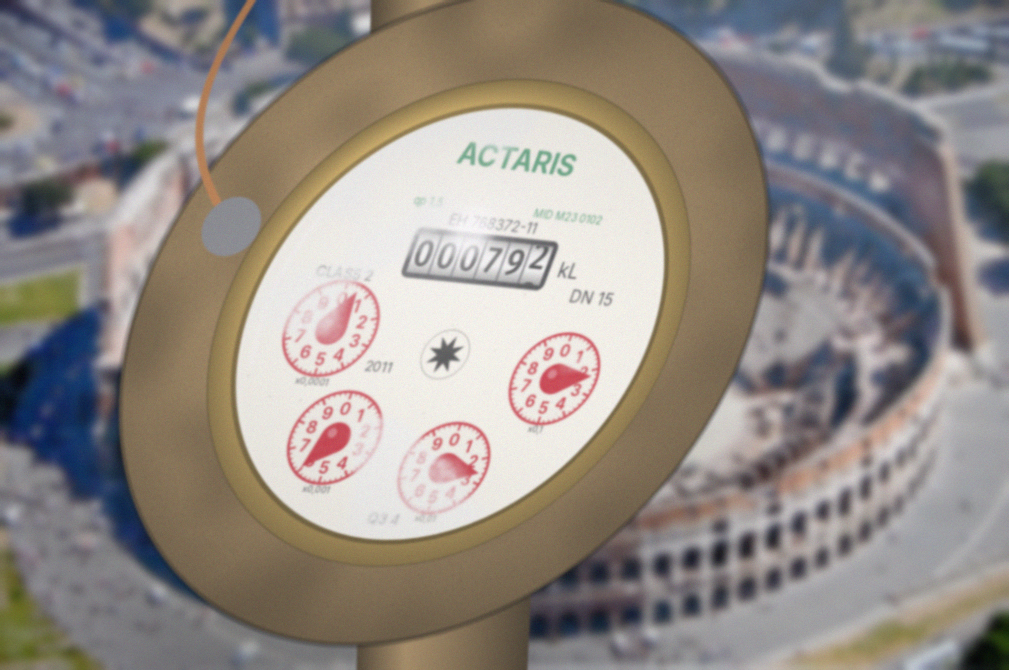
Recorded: 792.2260 kL
